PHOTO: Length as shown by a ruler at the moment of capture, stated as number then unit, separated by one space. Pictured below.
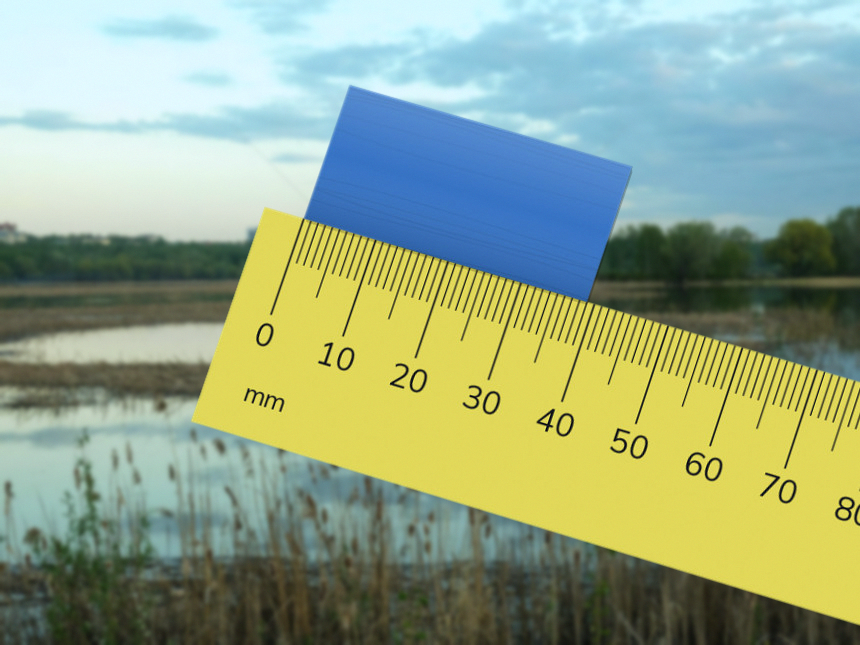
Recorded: 39 mm
